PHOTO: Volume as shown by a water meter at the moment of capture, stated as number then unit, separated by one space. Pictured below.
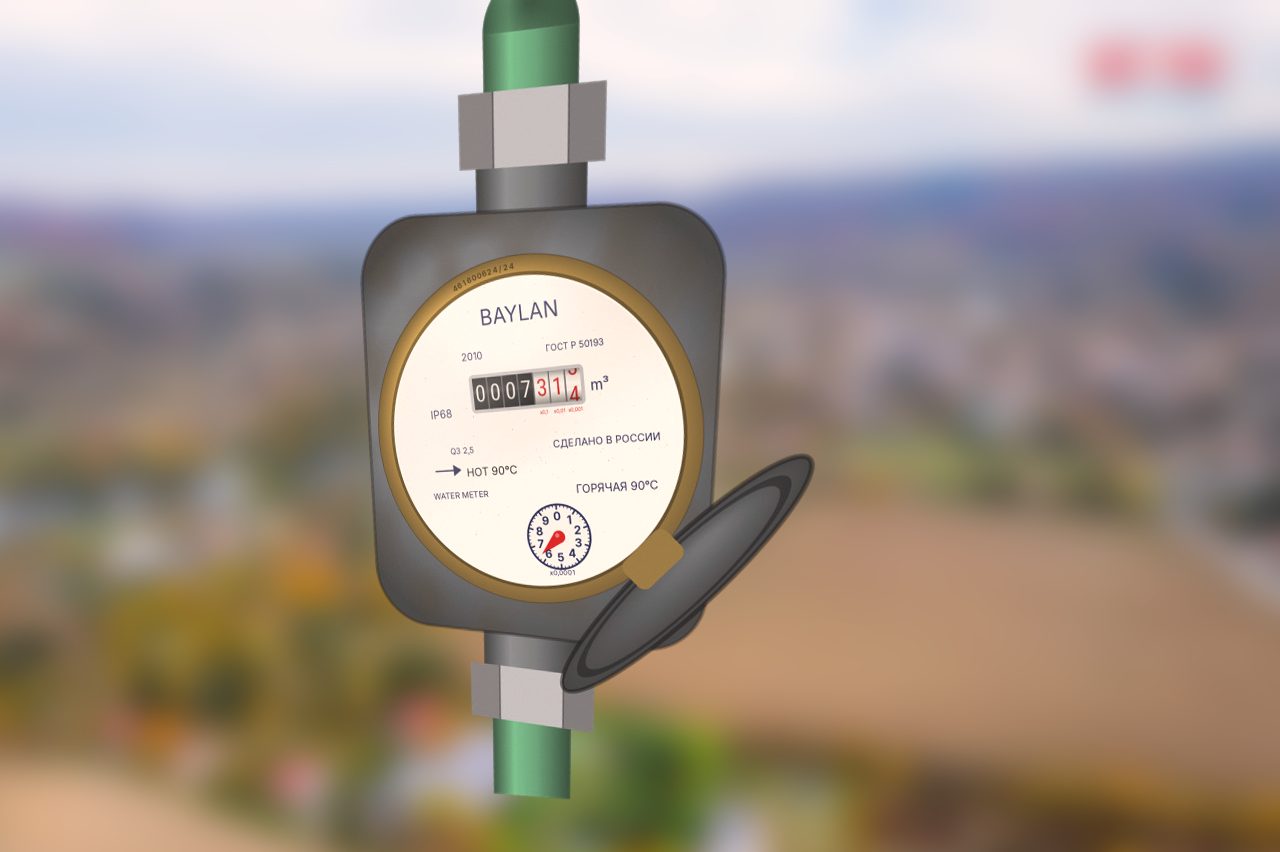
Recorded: 7.3136 m³
